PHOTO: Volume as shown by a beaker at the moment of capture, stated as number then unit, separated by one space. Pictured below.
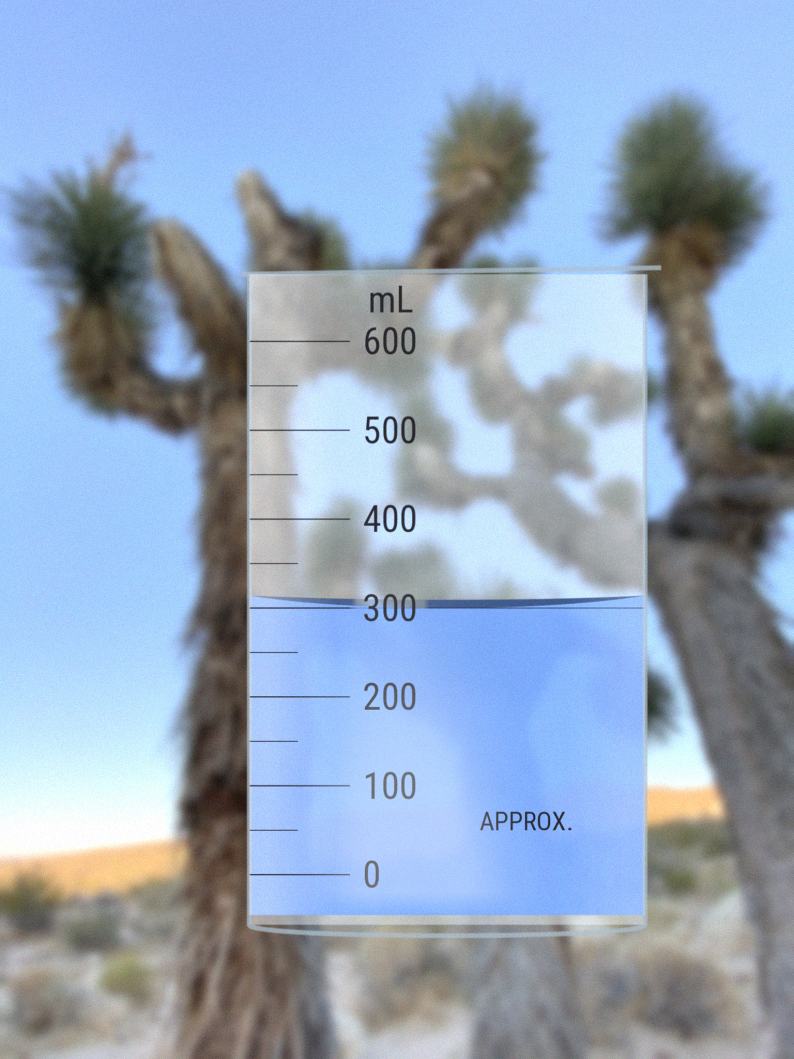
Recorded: 300 mL
